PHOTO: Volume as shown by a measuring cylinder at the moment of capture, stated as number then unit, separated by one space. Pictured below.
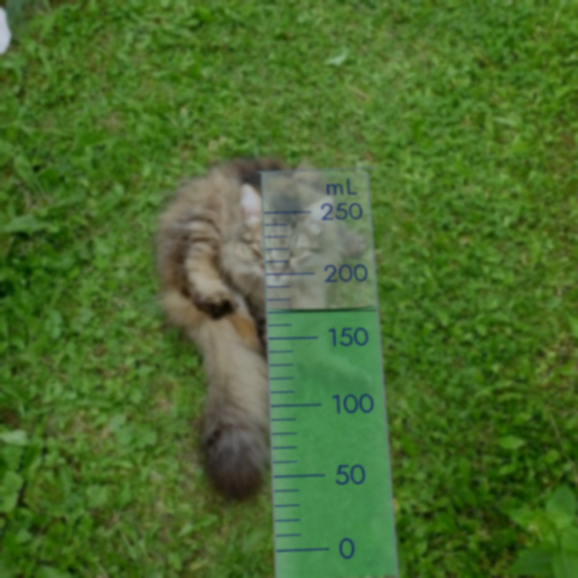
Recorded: 170 mL
